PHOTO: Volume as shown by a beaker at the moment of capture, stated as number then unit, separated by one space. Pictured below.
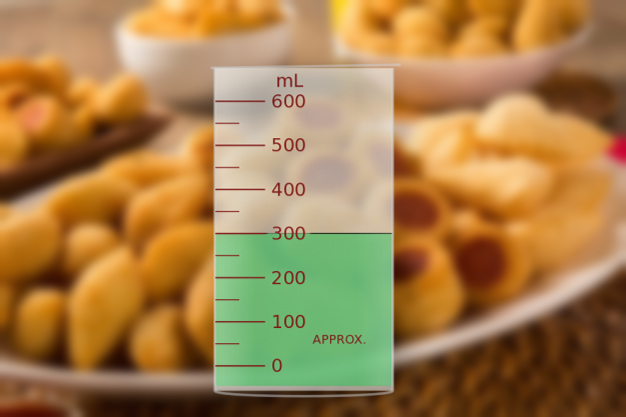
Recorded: 300 mL
